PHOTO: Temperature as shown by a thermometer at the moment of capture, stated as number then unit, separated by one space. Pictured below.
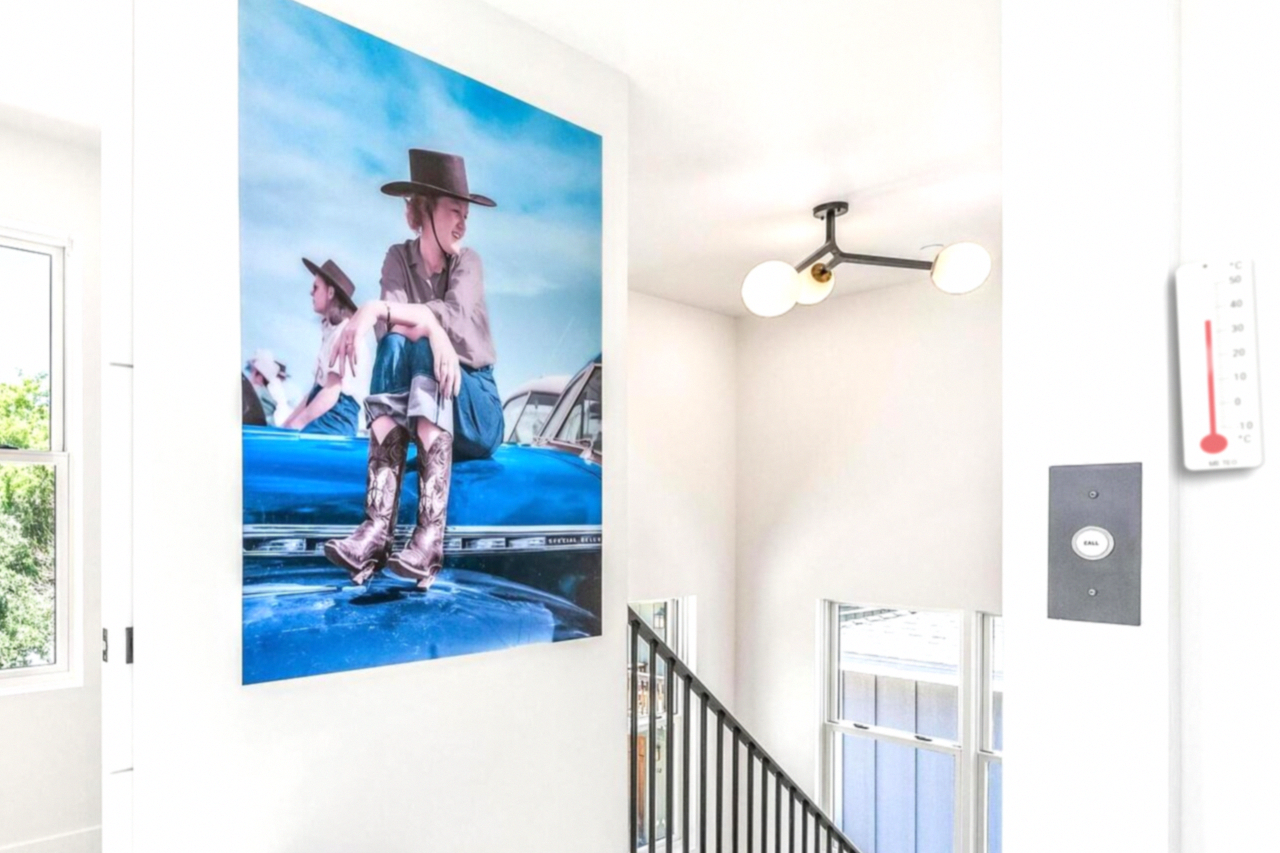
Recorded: 35 °C
